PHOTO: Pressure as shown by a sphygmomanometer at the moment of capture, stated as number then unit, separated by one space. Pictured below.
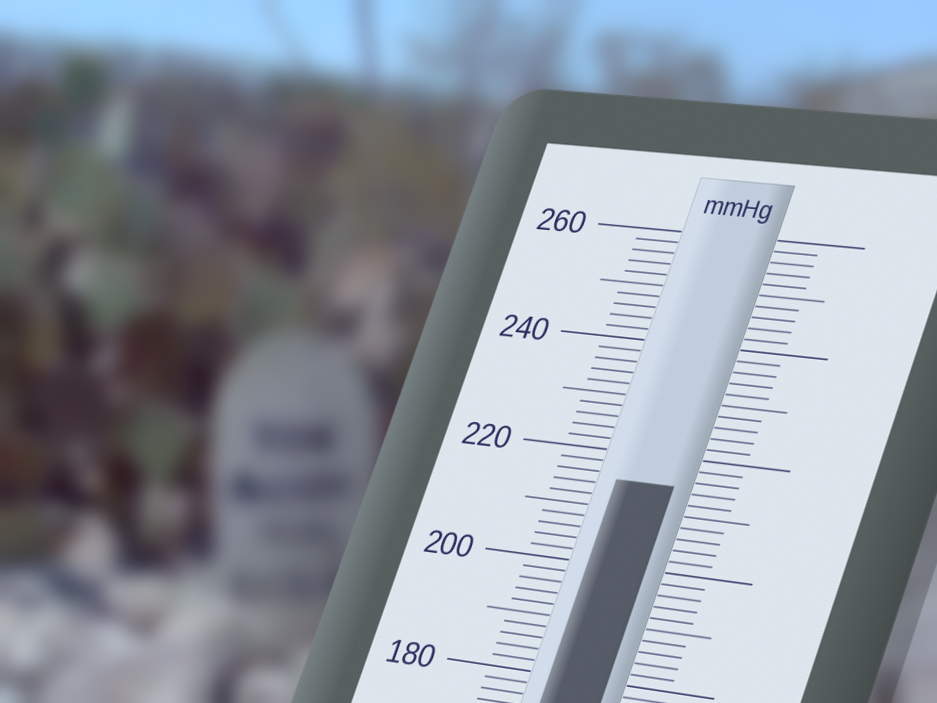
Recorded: 215 mmHg
